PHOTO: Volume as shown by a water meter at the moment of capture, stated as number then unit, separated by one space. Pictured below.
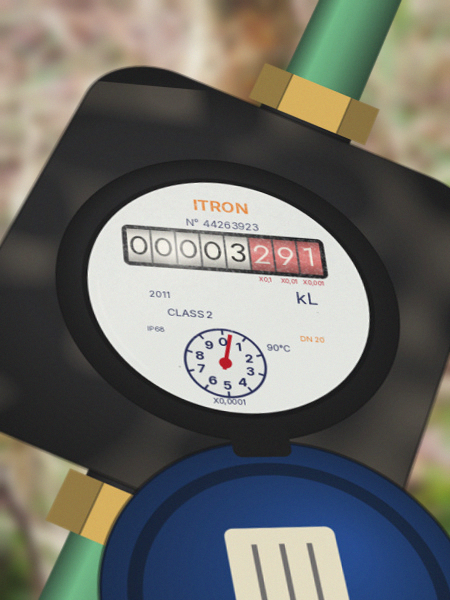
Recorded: 3.2910 kL
